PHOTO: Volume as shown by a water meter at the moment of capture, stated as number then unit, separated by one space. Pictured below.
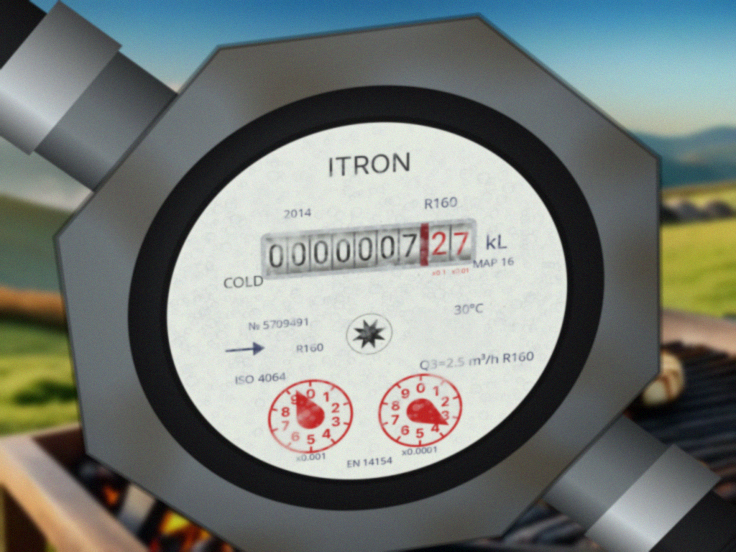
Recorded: 7.2693 kL
